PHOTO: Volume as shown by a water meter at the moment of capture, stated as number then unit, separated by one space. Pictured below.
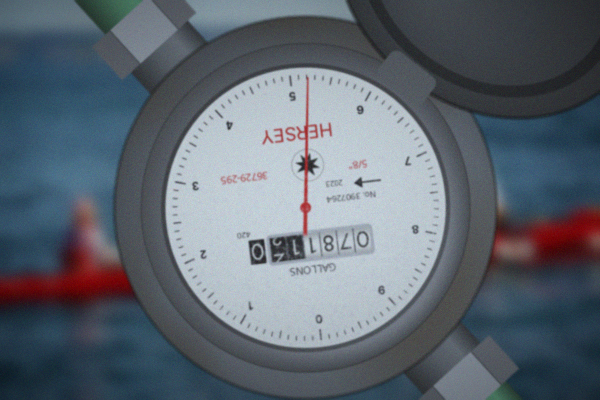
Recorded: 781125.2 gal
